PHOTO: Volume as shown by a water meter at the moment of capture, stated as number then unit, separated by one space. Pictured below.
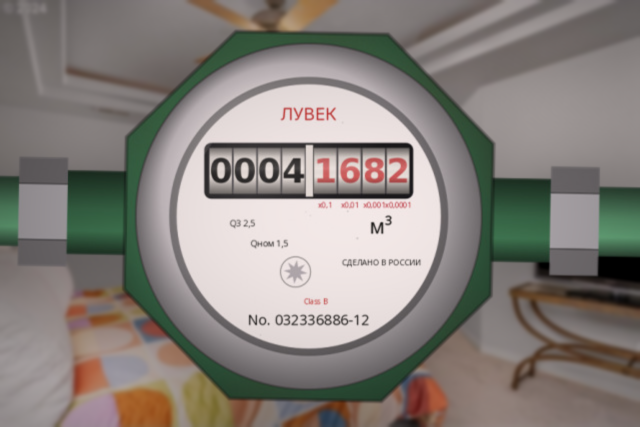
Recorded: 4.1682 m³
